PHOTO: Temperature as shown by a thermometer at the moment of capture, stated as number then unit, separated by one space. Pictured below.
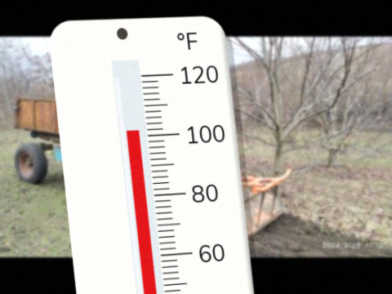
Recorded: 102 °F
